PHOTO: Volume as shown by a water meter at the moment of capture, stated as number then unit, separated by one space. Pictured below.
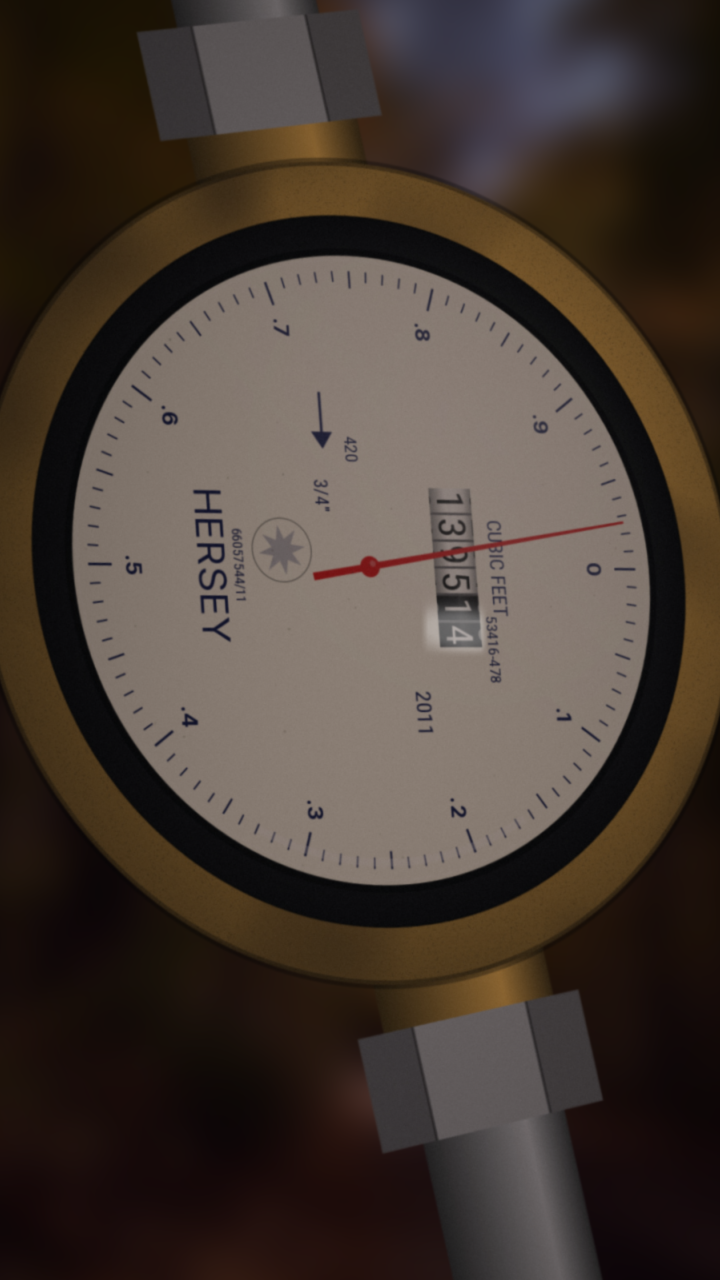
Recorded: 139513.97 ft³
